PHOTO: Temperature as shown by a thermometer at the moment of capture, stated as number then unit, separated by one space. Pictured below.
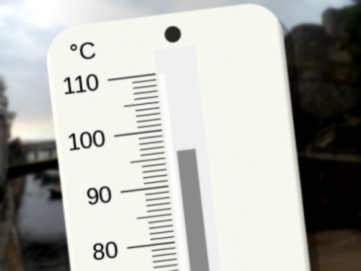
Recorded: 96 °C
